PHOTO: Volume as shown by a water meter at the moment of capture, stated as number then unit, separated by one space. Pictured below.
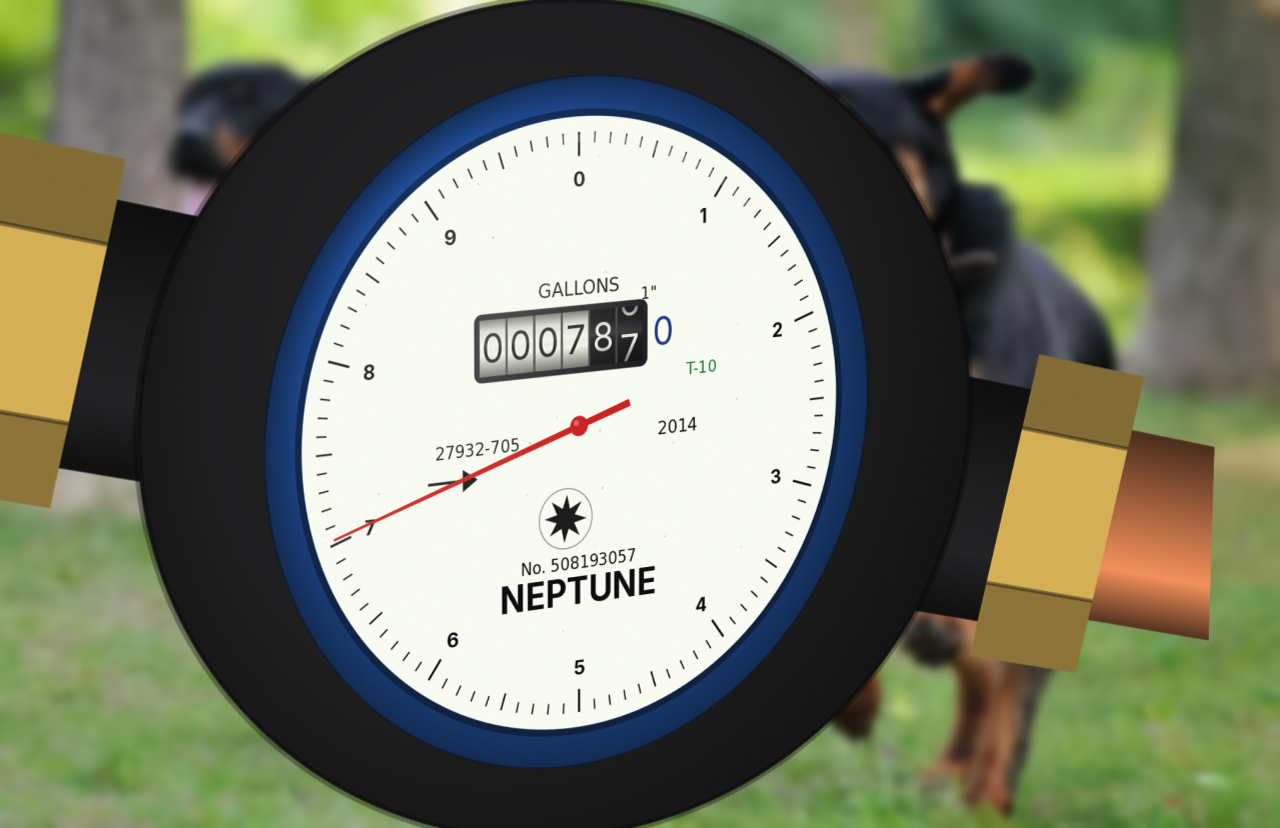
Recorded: 7867.0 gal
